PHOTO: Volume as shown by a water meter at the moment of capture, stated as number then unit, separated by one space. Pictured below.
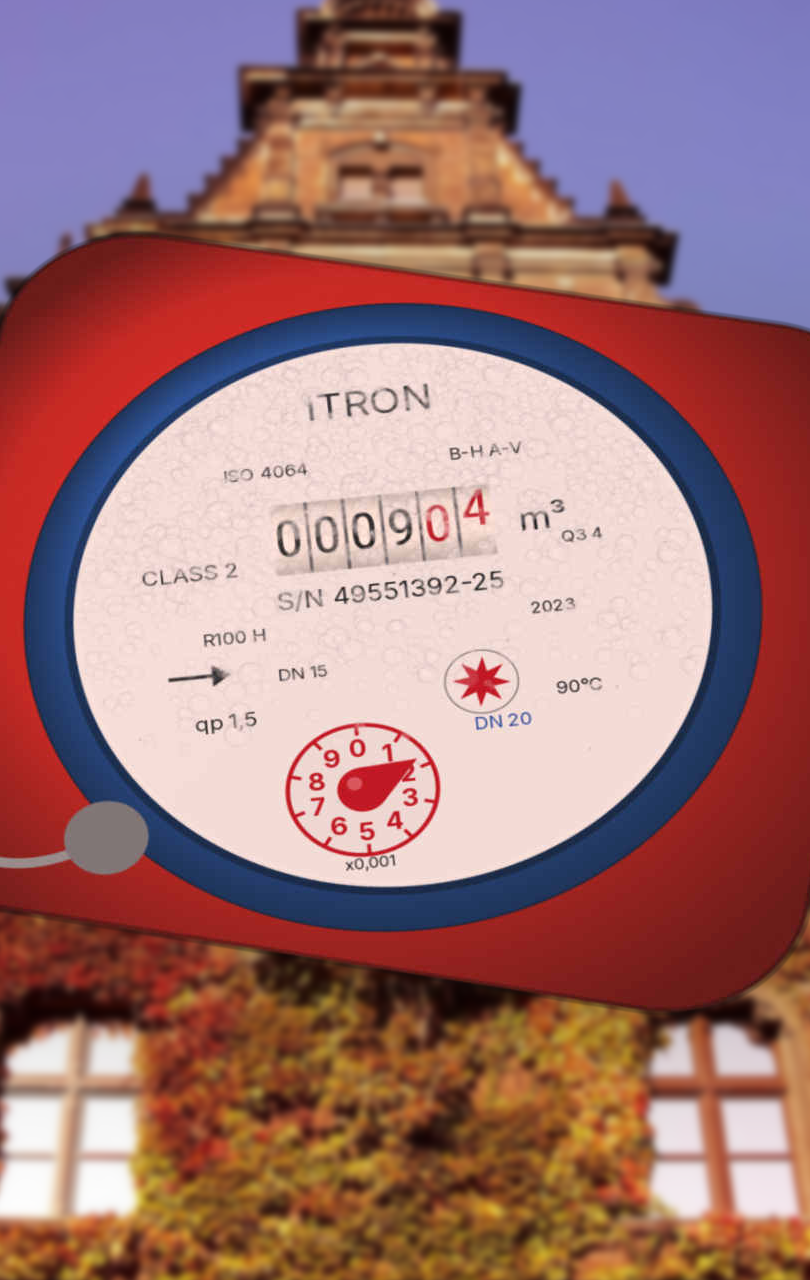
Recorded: 9.041 m³
